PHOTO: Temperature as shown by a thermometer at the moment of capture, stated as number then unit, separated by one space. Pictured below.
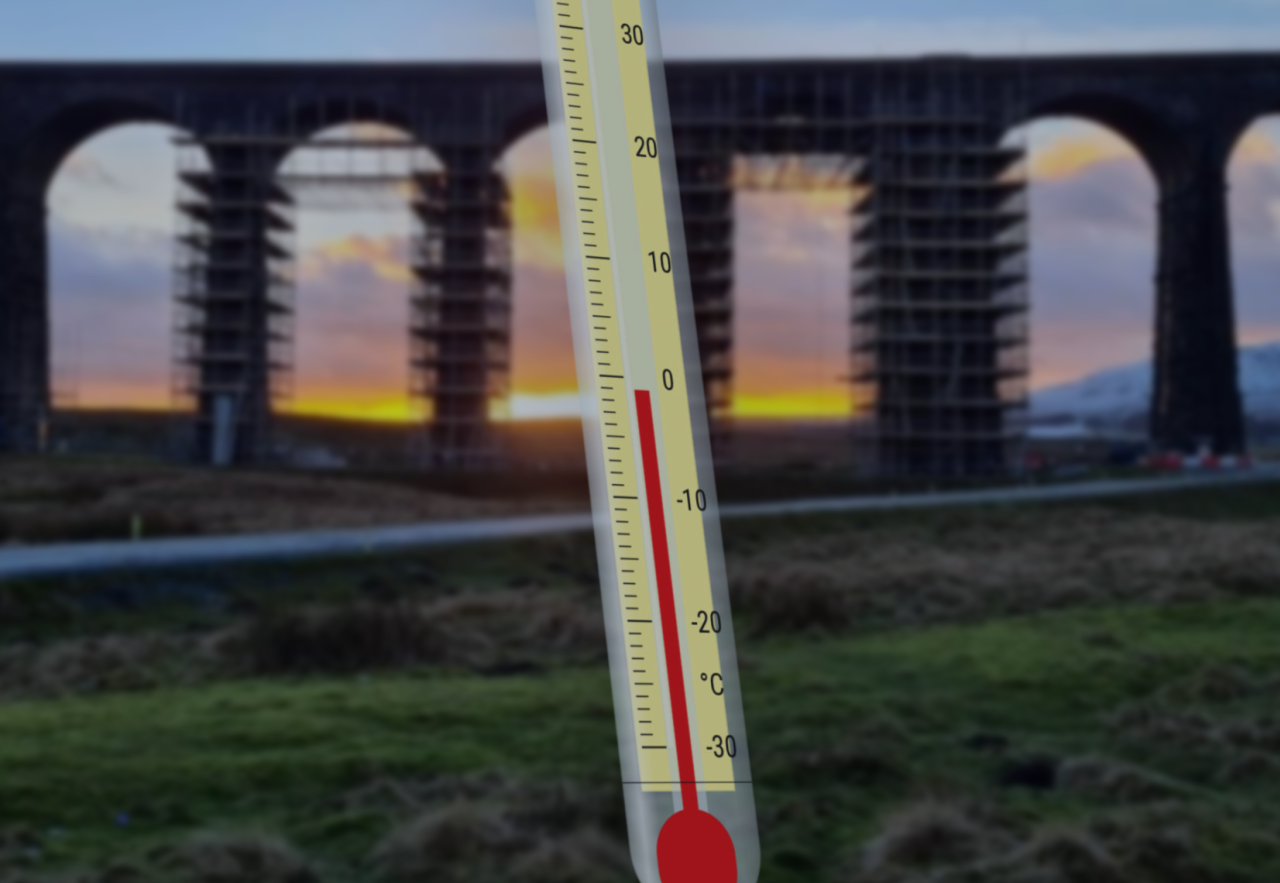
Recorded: -1 °C
